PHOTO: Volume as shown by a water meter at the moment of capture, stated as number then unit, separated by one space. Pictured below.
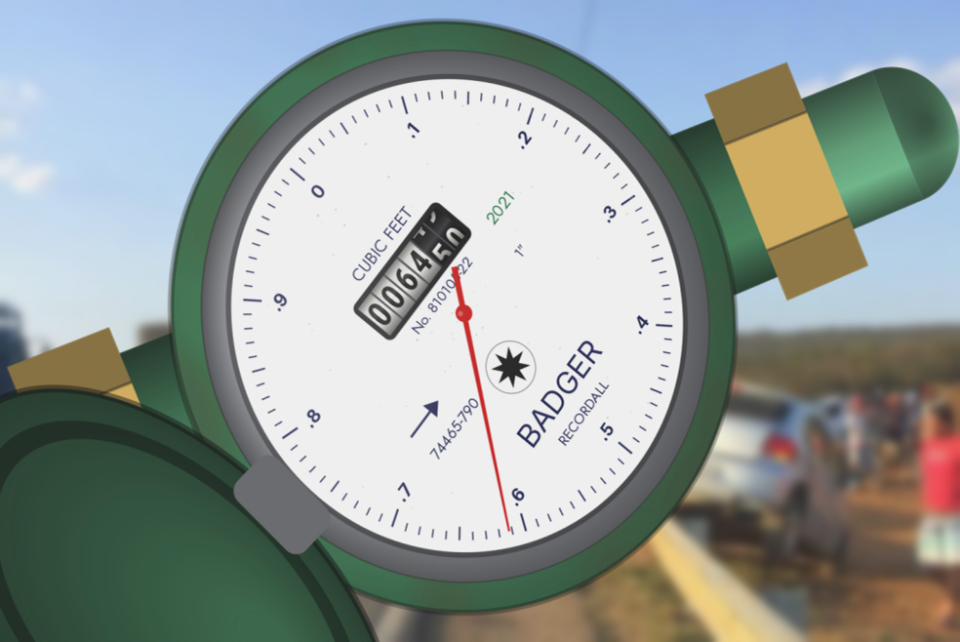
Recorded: 6449.61 ft³
